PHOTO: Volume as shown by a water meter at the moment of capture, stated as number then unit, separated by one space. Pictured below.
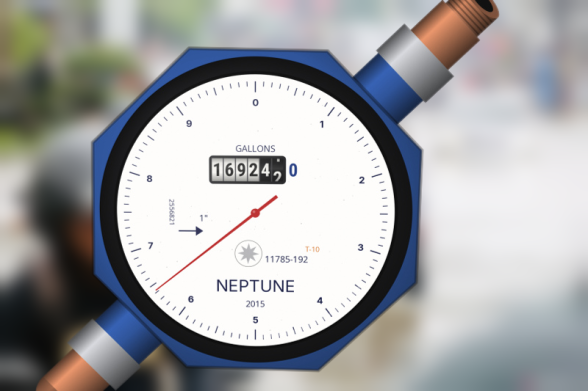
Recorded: 1692416.4 gal
